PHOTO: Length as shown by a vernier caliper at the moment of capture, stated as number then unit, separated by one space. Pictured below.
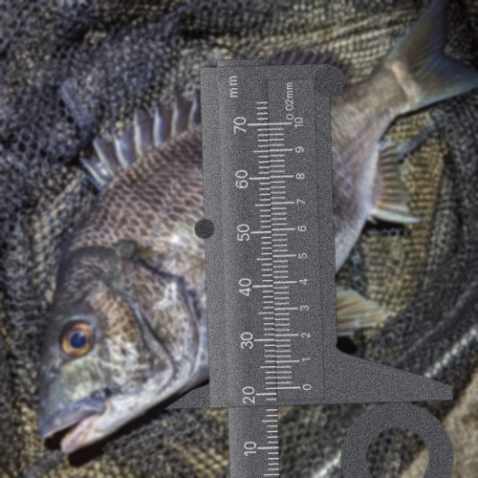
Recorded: 21.0 mm
